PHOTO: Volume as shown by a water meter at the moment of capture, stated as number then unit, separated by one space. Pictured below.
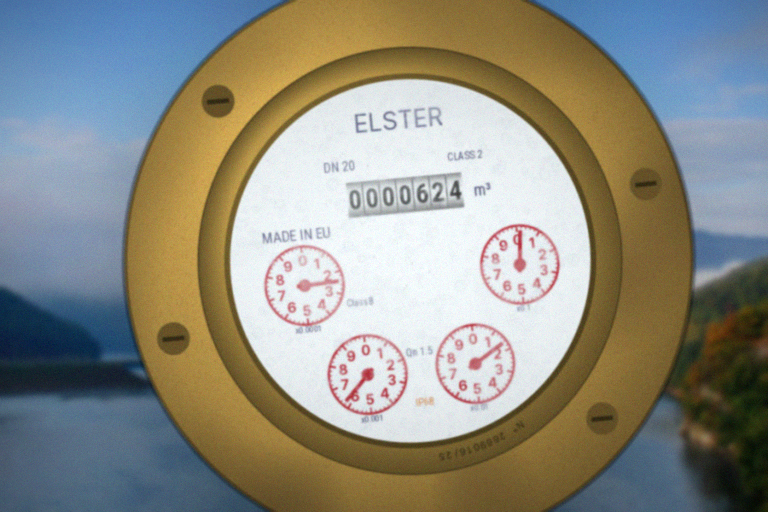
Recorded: 624.0162 m³
